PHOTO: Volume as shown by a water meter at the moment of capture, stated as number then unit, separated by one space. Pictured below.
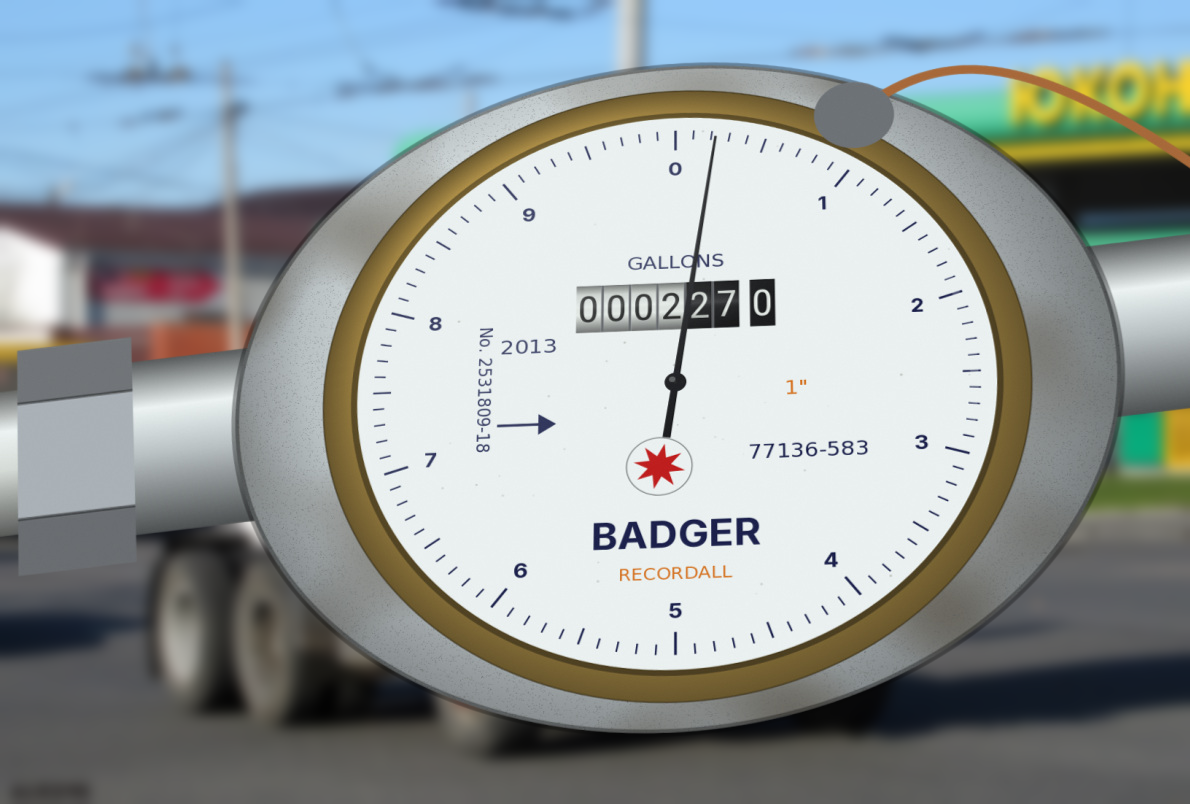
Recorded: 2270.2 gal
